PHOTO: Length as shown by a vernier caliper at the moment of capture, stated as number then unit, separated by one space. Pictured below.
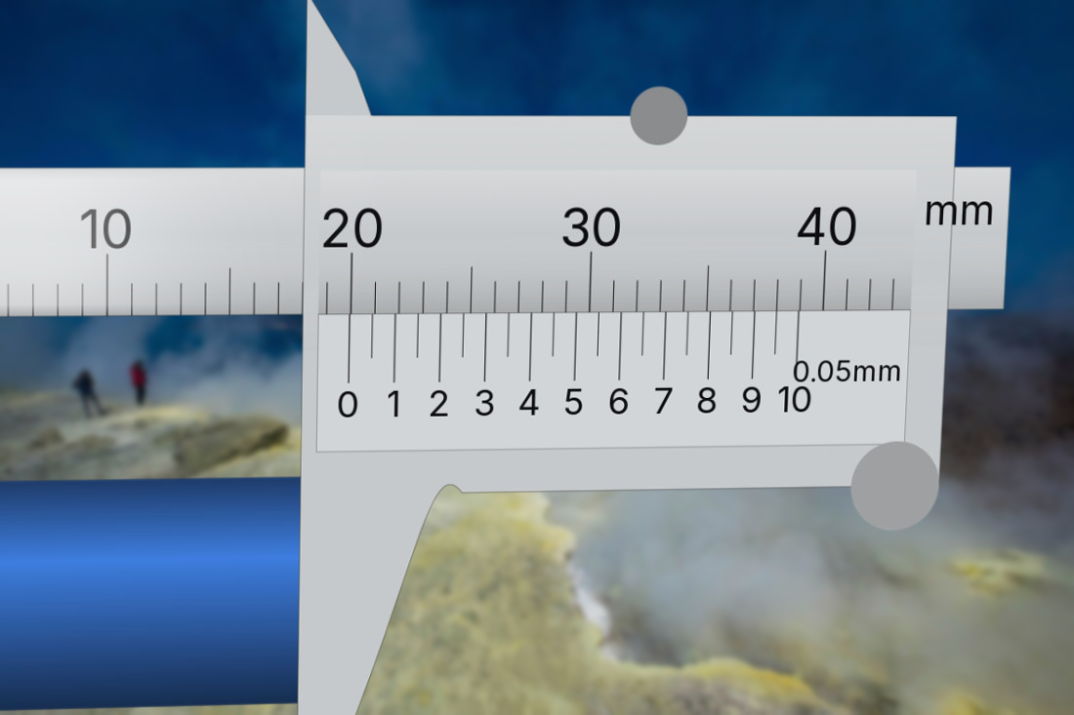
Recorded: 19.95 mm
